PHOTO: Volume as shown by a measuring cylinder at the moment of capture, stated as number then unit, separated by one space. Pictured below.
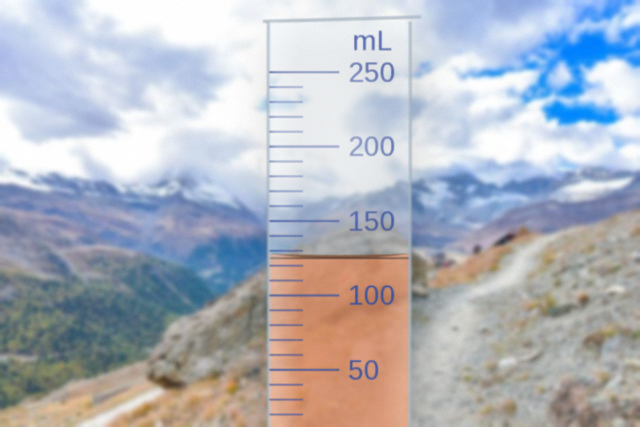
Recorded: 125 mL
